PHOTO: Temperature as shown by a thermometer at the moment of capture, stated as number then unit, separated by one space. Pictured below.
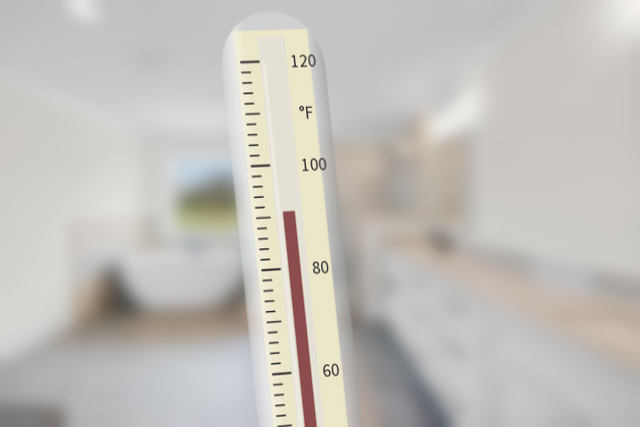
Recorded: 91 °F
